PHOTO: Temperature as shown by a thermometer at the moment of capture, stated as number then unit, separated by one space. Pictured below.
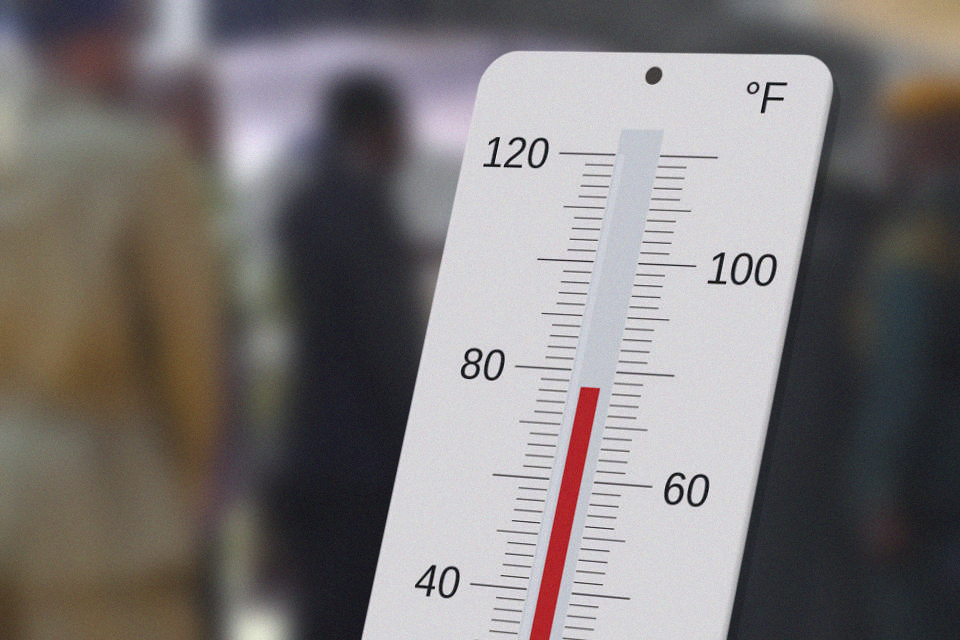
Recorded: 77 °F
